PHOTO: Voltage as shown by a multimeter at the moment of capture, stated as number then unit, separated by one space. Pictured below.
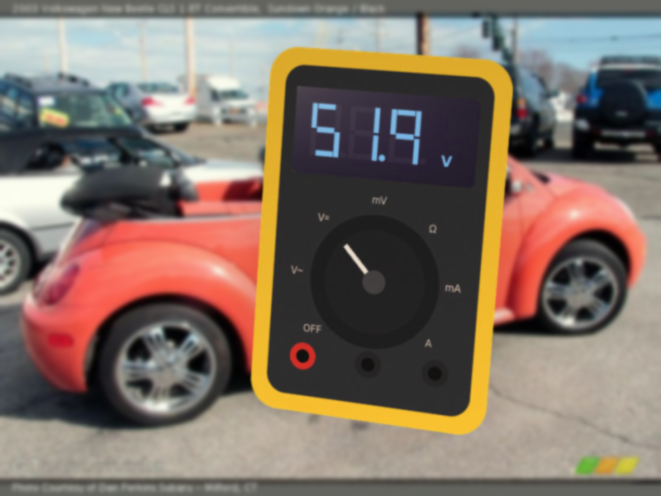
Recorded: 51.9 V
